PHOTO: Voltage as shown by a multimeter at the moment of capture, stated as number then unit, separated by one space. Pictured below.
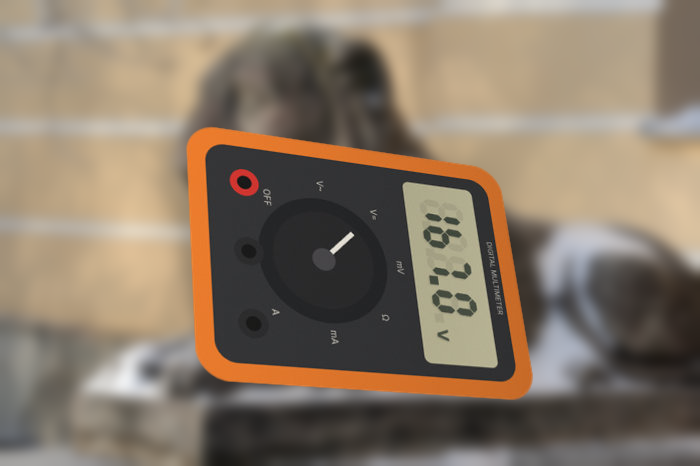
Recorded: 167.0 V
